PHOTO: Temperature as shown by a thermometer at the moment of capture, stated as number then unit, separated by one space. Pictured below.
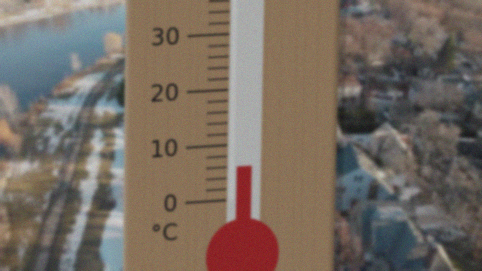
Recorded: 6 °C
